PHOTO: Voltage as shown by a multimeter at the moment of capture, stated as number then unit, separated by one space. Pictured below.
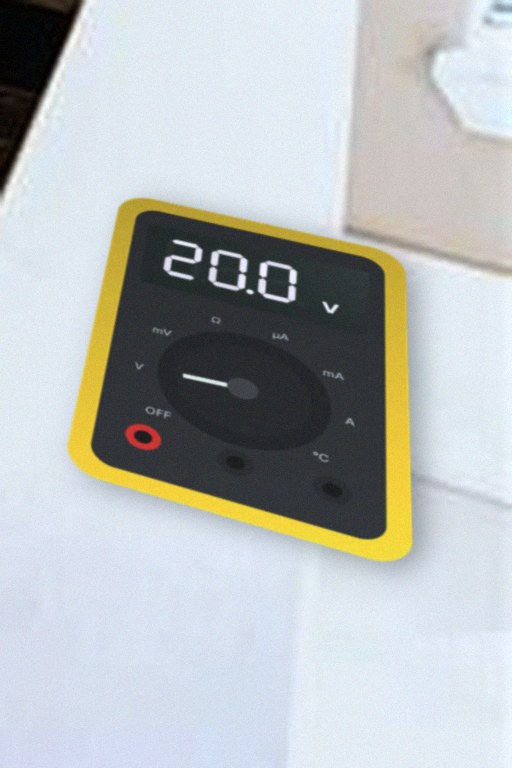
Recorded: 20.0 V
